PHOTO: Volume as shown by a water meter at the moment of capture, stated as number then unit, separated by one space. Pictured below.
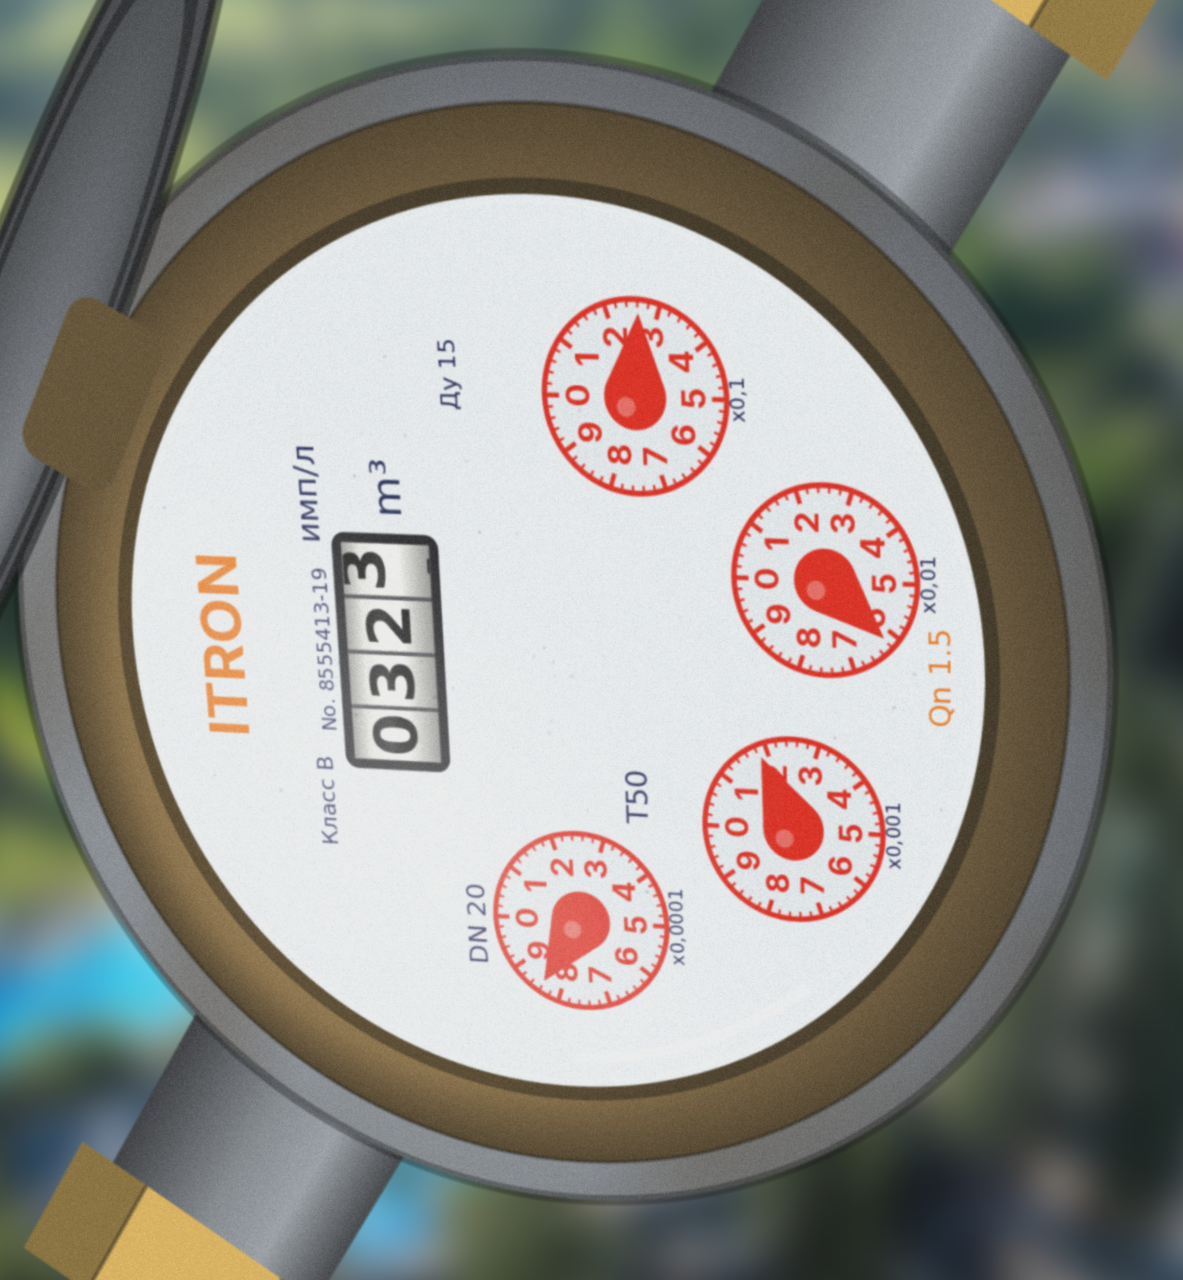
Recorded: 323.2618 m³
